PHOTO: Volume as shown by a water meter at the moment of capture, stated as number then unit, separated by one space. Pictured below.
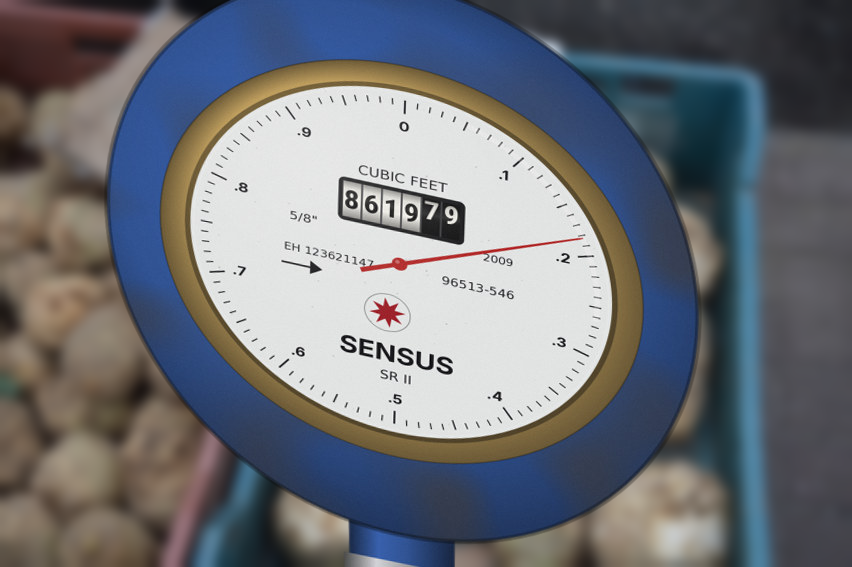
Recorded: 861979.18 ft³
